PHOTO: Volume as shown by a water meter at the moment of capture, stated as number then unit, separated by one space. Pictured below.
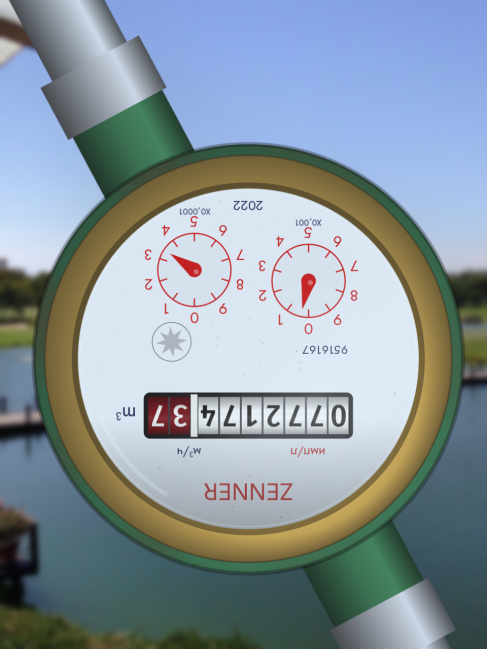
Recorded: 772174.3703 m³
